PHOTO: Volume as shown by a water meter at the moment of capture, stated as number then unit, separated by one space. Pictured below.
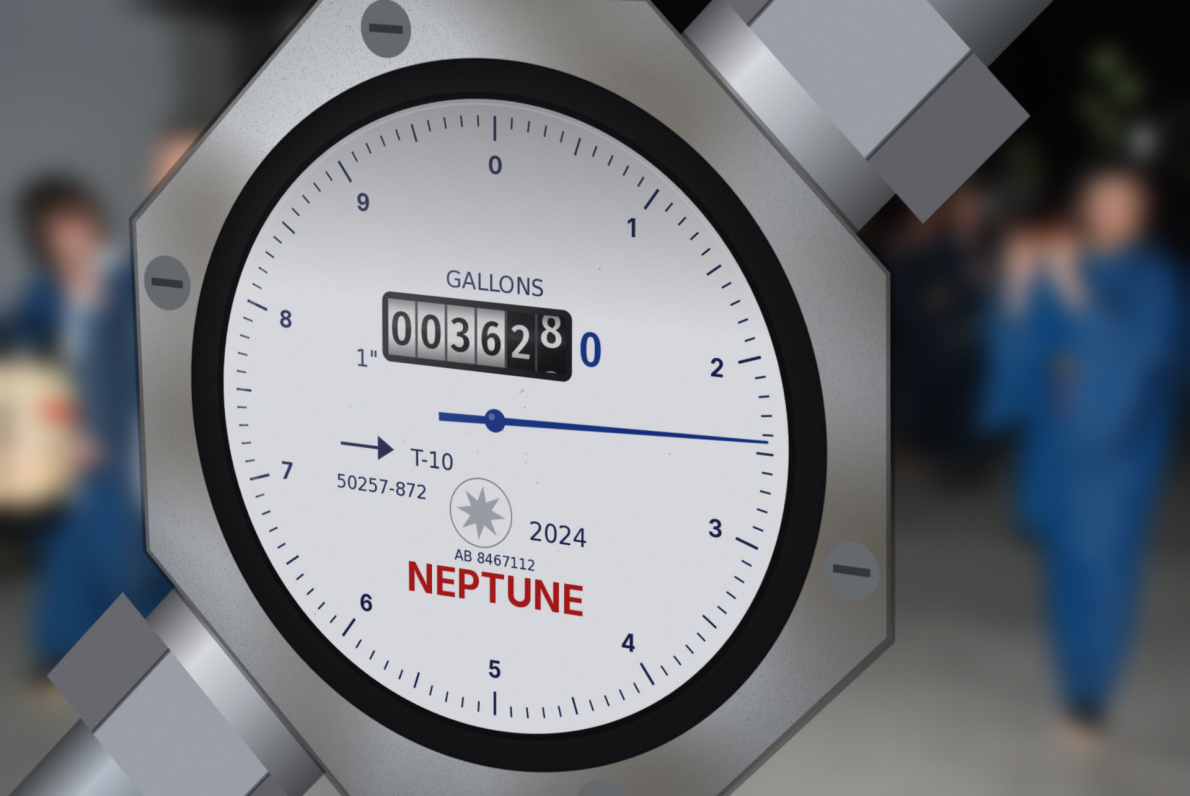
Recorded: 36282.4 gal
